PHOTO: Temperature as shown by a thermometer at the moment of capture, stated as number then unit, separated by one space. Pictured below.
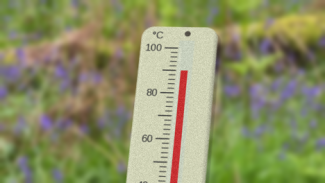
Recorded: 90 °C
